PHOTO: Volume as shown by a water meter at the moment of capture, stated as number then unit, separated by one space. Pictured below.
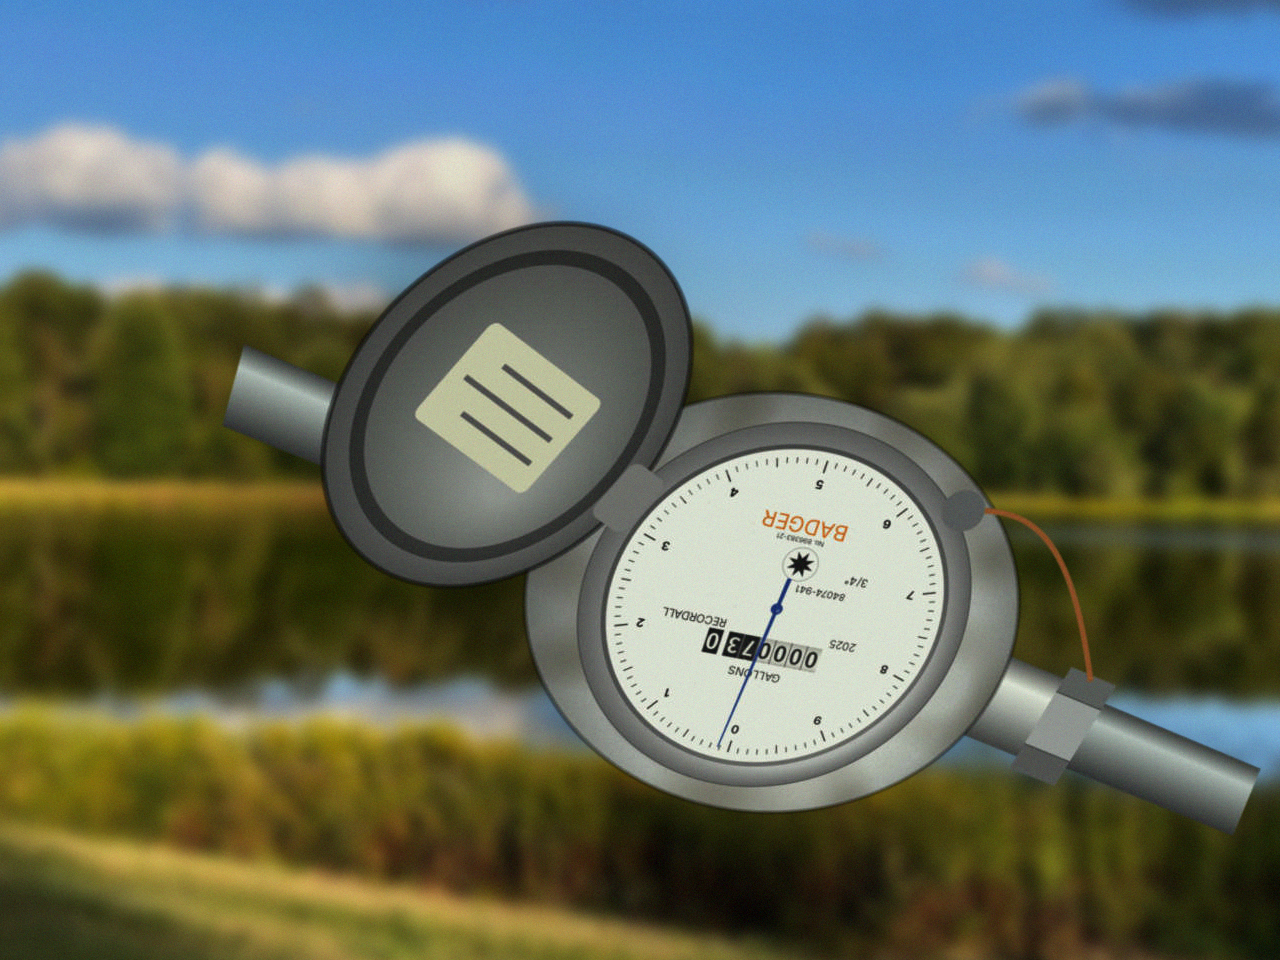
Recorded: 730.1 gal
